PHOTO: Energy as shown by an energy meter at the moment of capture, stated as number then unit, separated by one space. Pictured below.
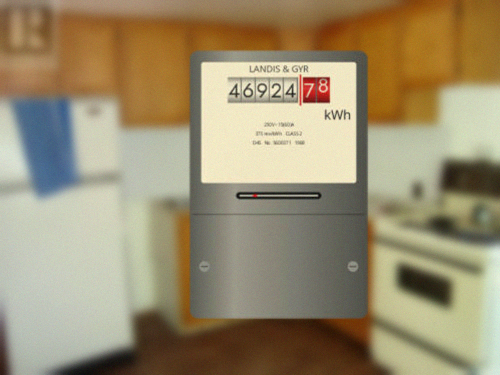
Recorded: 46924.78 kWh
